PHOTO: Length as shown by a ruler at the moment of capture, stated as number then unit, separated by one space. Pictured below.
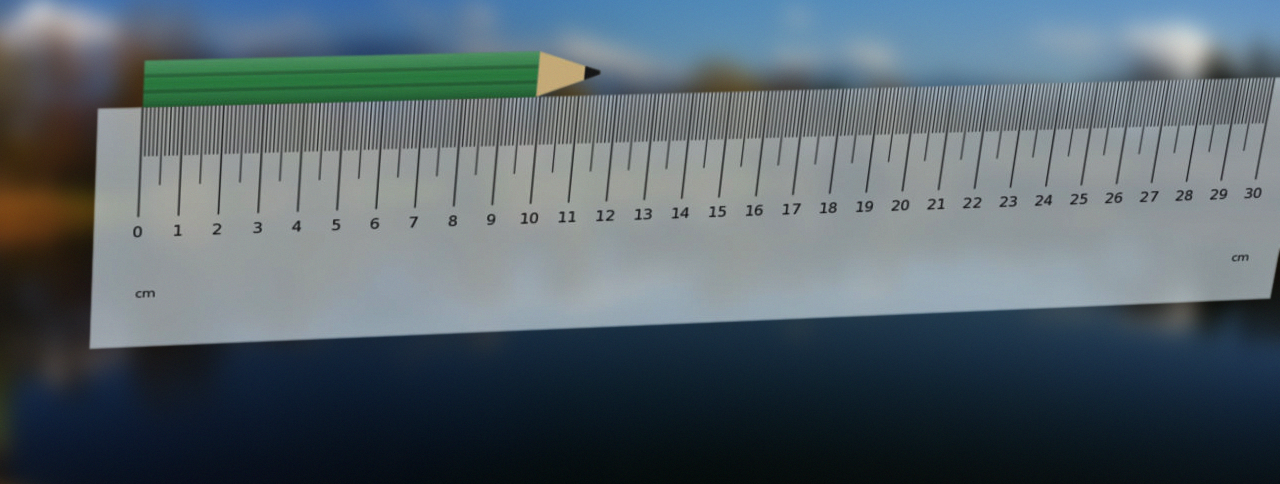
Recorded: 11.5 cm
